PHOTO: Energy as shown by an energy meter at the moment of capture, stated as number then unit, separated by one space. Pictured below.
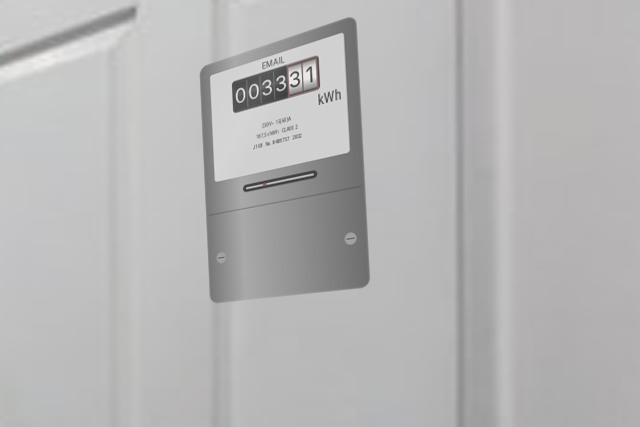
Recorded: 33.31 kWh
